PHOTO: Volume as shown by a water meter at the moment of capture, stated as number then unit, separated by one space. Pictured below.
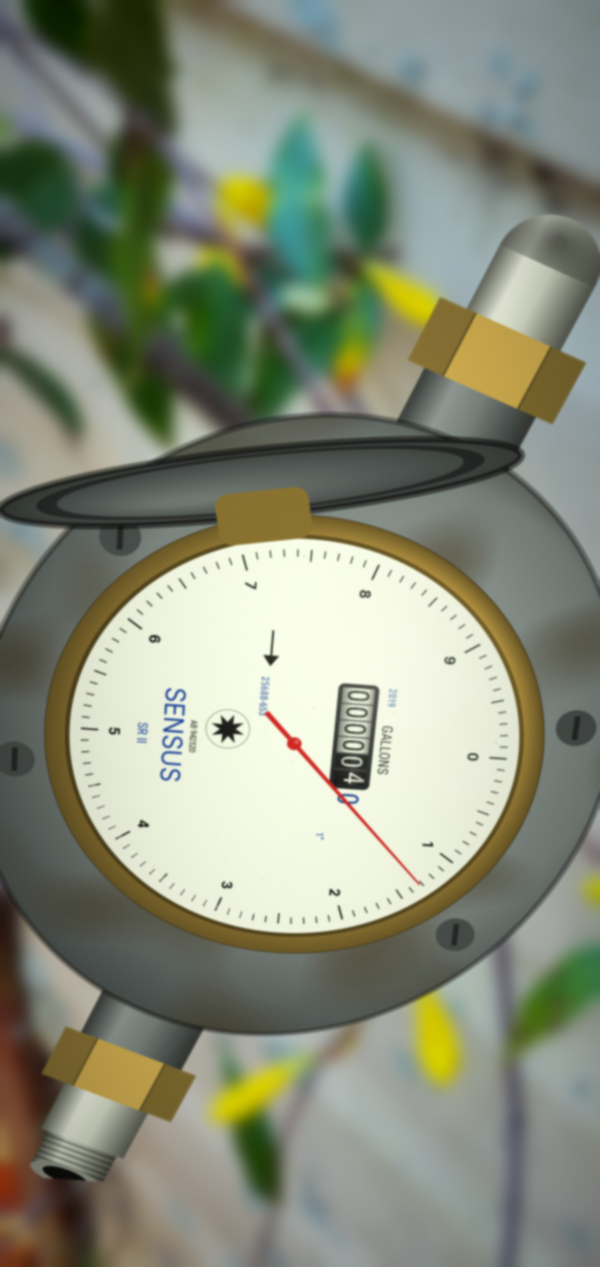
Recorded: 41.3 gal
